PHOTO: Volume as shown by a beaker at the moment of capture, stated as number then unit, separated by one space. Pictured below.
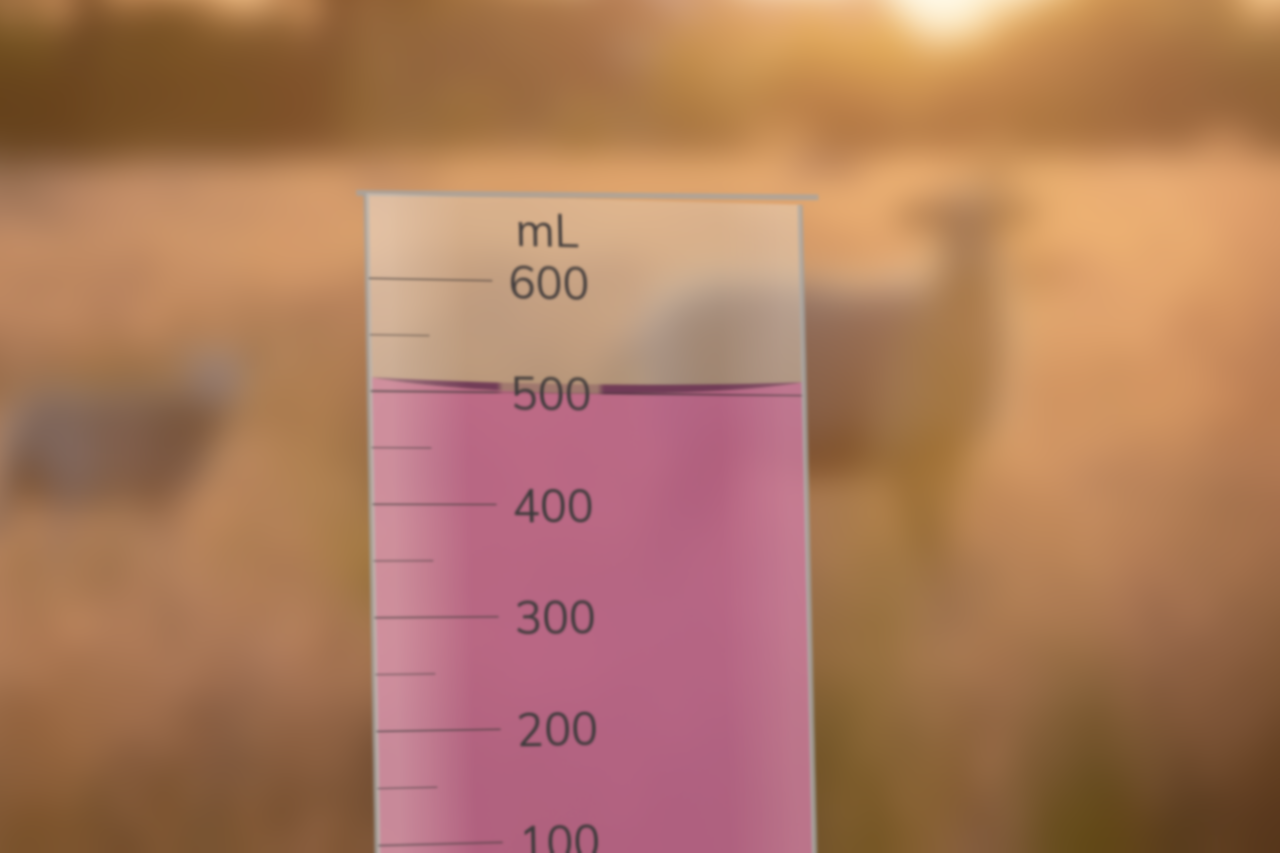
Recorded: 500 mL
